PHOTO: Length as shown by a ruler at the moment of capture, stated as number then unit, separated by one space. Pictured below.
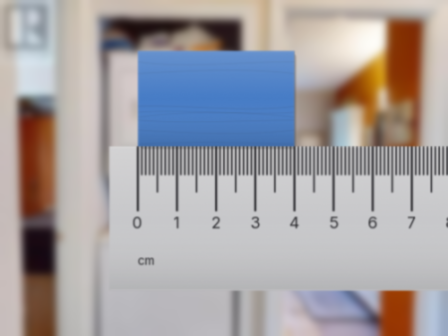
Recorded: 4 cm
